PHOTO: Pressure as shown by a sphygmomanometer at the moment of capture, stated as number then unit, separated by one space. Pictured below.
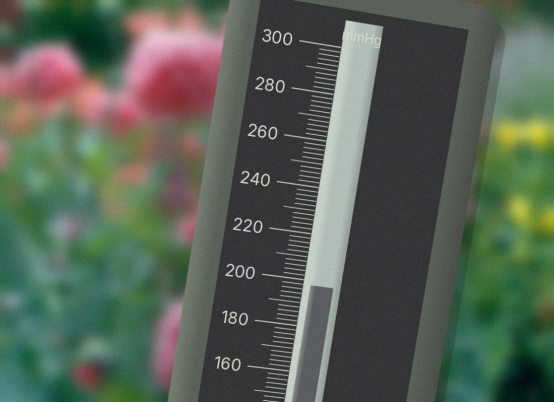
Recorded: 198 mmHg
